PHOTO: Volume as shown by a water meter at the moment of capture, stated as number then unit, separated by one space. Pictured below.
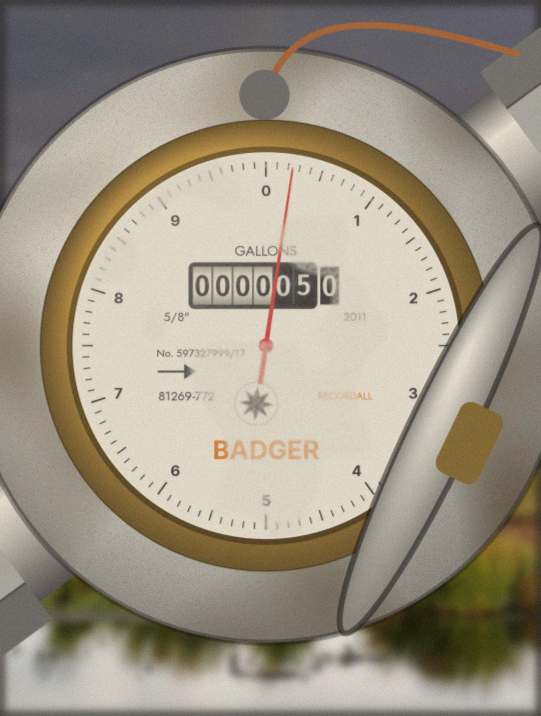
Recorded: 50.2 gal
